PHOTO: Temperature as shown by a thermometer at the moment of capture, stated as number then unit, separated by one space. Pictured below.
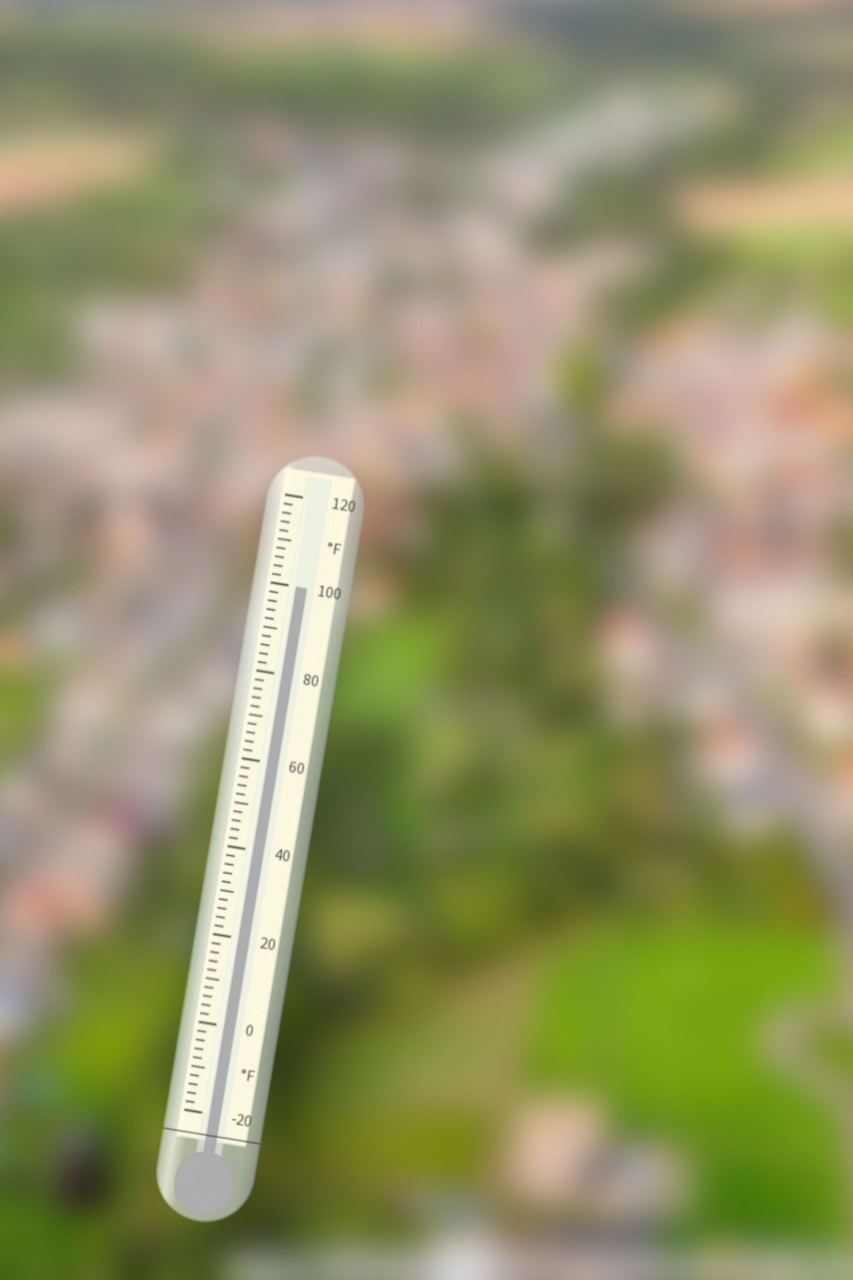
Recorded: 100 °F
